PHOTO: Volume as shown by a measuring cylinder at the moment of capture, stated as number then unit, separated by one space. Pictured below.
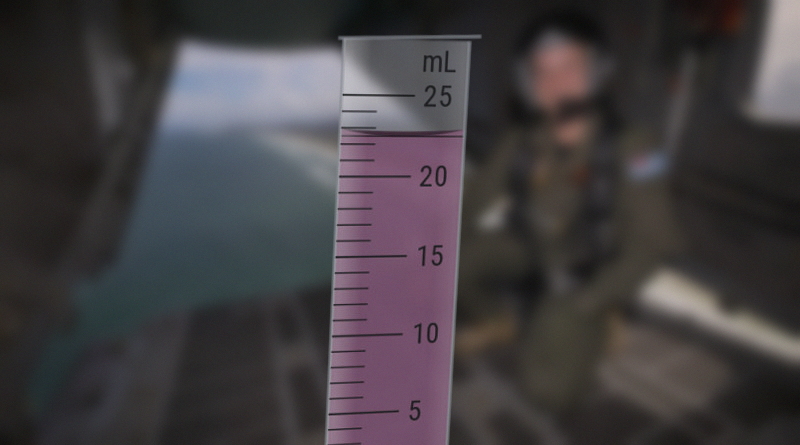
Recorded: 22.5 mL
